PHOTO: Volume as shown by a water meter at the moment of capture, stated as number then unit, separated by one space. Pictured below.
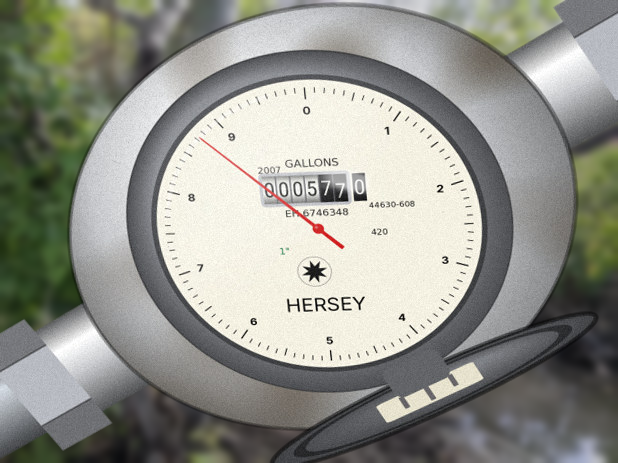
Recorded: 5768.7 gal
